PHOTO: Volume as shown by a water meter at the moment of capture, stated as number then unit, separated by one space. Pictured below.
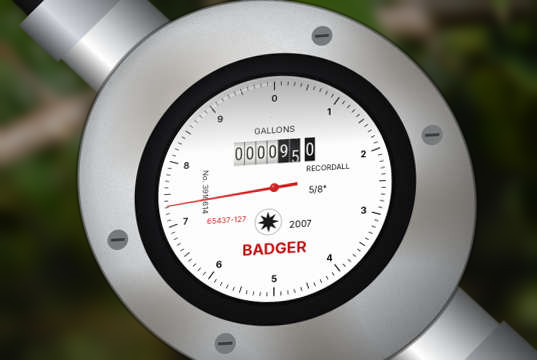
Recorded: 947.3 gal
